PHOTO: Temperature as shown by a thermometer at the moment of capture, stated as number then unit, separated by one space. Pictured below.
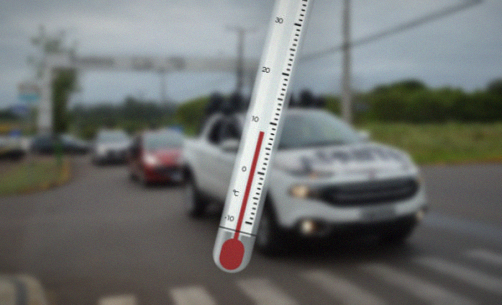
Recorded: 8 °C
